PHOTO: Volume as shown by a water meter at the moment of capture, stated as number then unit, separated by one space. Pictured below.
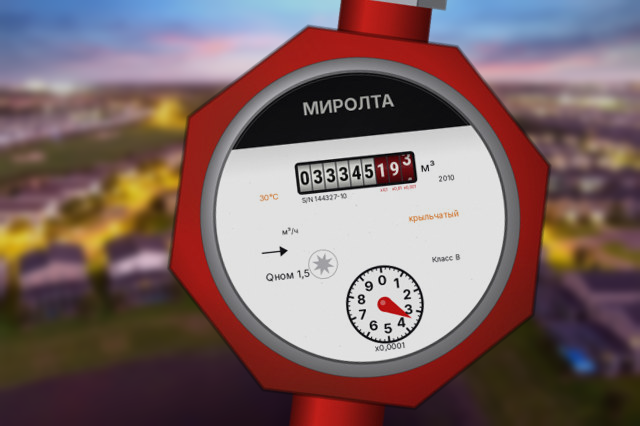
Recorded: 33345.1933 m³
